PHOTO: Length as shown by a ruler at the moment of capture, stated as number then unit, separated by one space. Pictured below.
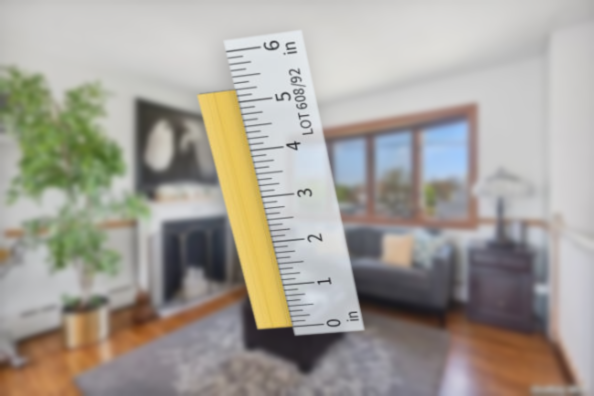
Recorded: 5.25 in
